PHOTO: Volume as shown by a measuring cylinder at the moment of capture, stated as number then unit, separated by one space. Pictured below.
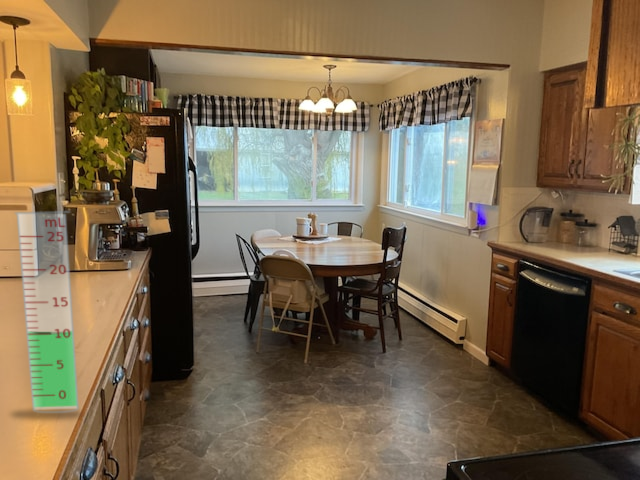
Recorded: 10 mL
